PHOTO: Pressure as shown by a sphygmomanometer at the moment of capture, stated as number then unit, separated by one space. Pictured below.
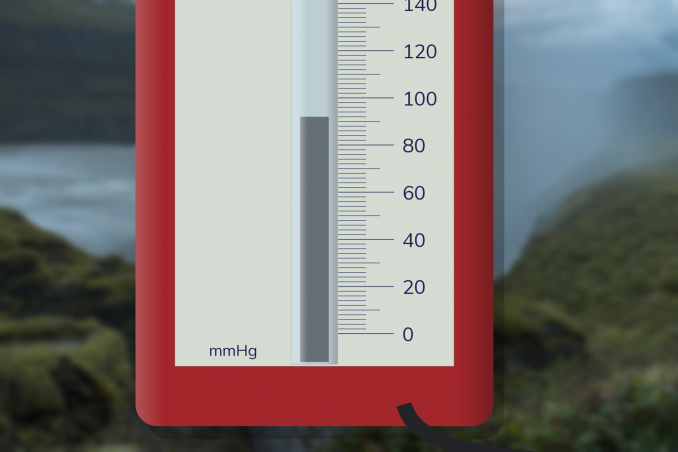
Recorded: 92 mmHg
